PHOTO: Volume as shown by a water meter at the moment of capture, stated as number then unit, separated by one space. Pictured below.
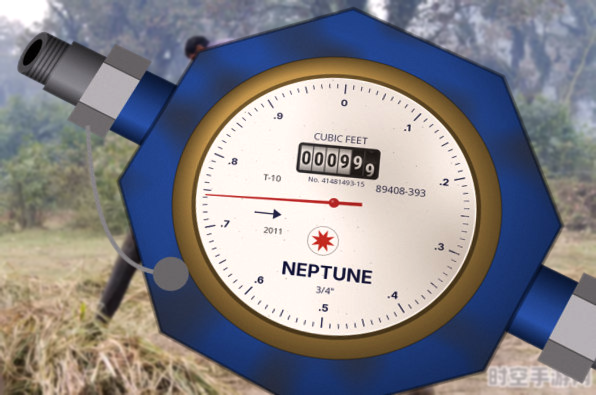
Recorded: 998.74 ft³
